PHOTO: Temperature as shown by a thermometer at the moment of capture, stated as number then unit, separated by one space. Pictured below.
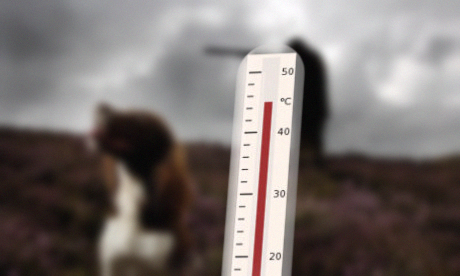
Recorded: 45 °C
